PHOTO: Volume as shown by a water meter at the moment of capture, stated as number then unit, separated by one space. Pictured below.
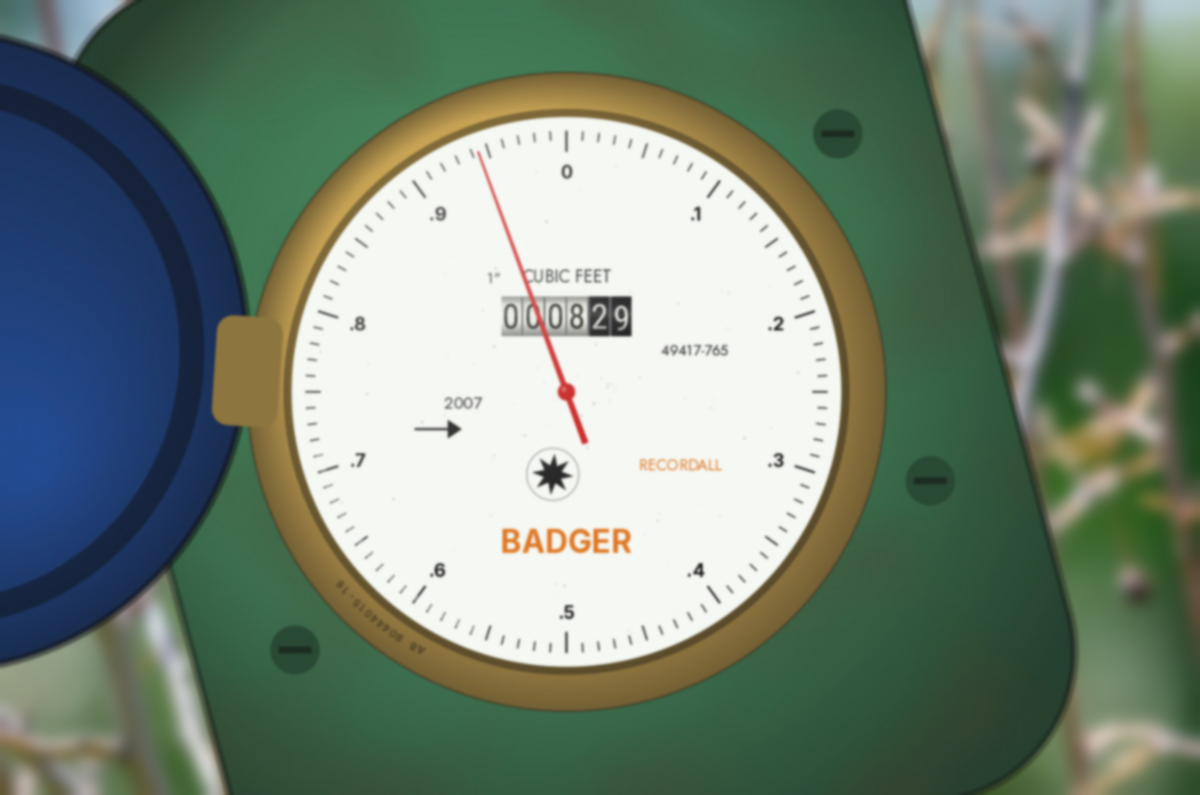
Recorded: 828.94 ft³
